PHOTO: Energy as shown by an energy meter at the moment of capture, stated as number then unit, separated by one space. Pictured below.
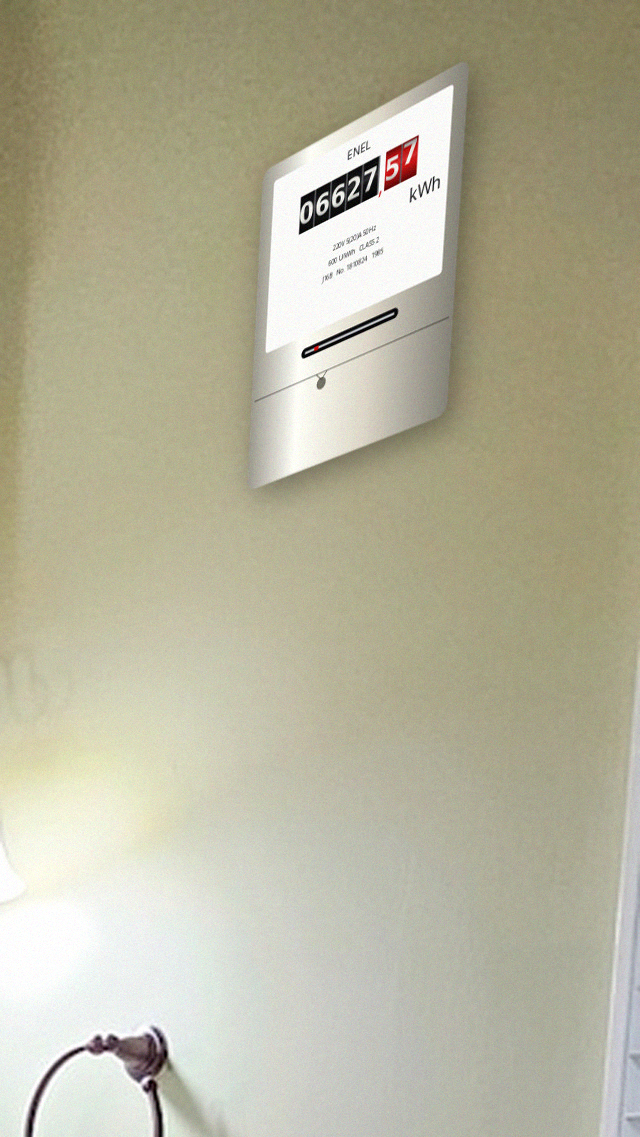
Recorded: 6627.57 kWh
